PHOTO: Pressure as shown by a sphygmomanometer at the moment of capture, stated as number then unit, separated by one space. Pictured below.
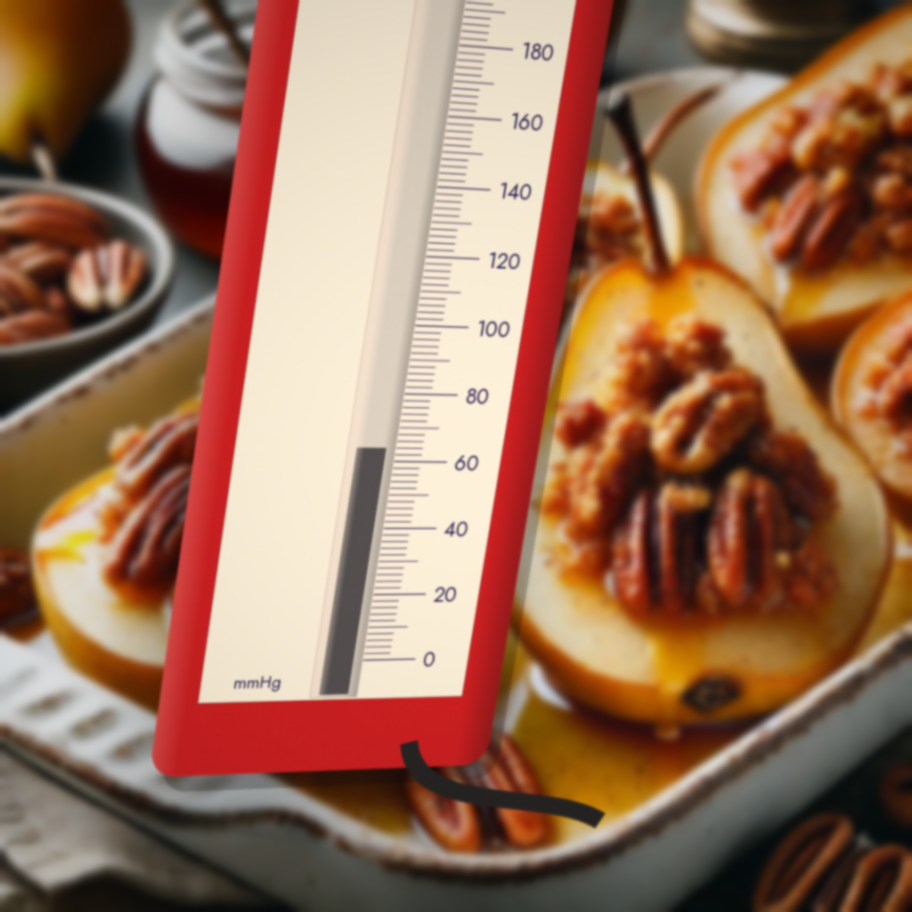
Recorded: 64 mmHg
